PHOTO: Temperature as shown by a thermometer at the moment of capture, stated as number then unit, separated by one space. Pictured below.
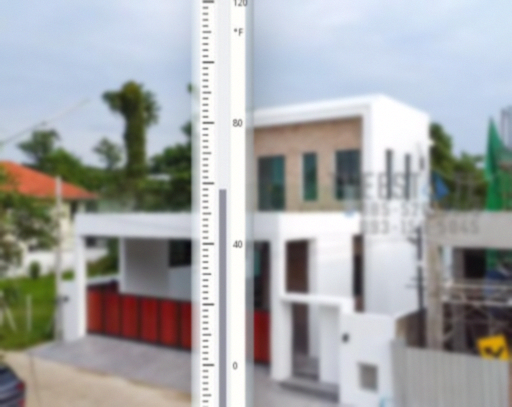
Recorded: 58 °F
